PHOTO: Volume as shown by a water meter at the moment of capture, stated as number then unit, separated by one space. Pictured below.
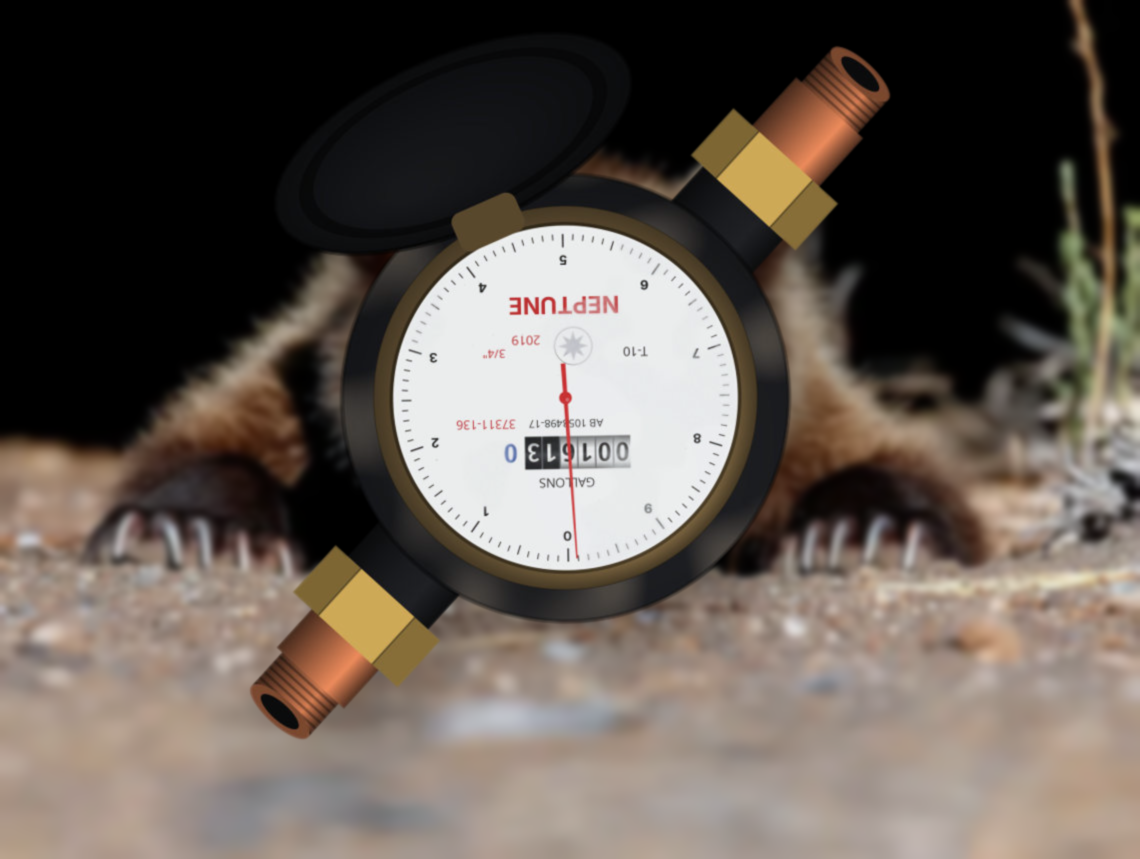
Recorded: 16129.9 gal
